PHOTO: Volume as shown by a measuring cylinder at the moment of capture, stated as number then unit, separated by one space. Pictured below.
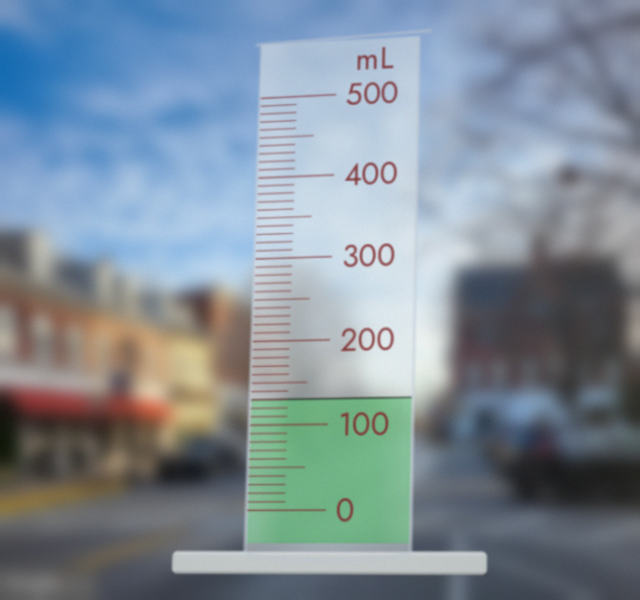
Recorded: 130 mL
